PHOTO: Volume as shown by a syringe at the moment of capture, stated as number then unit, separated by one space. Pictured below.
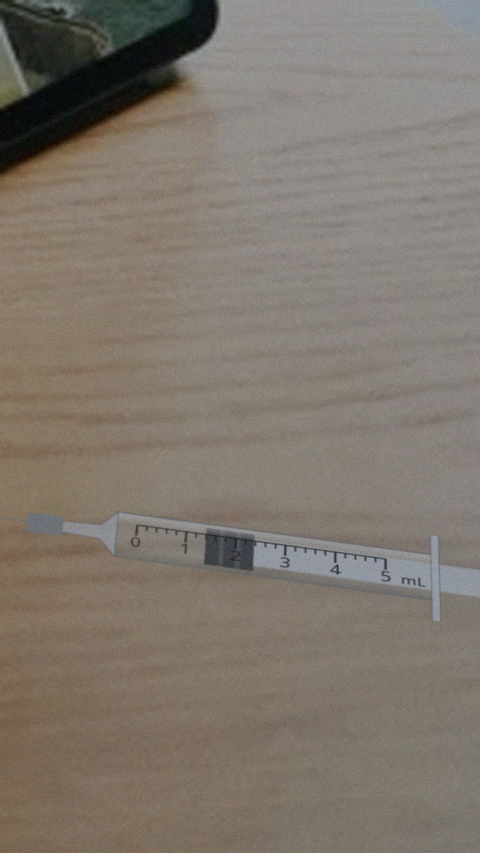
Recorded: 1.4 mL
